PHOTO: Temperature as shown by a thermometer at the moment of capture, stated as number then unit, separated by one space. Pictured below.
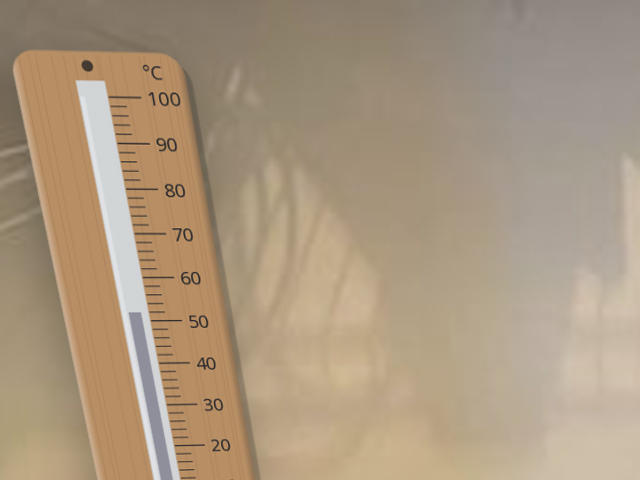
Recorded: 52 °C
